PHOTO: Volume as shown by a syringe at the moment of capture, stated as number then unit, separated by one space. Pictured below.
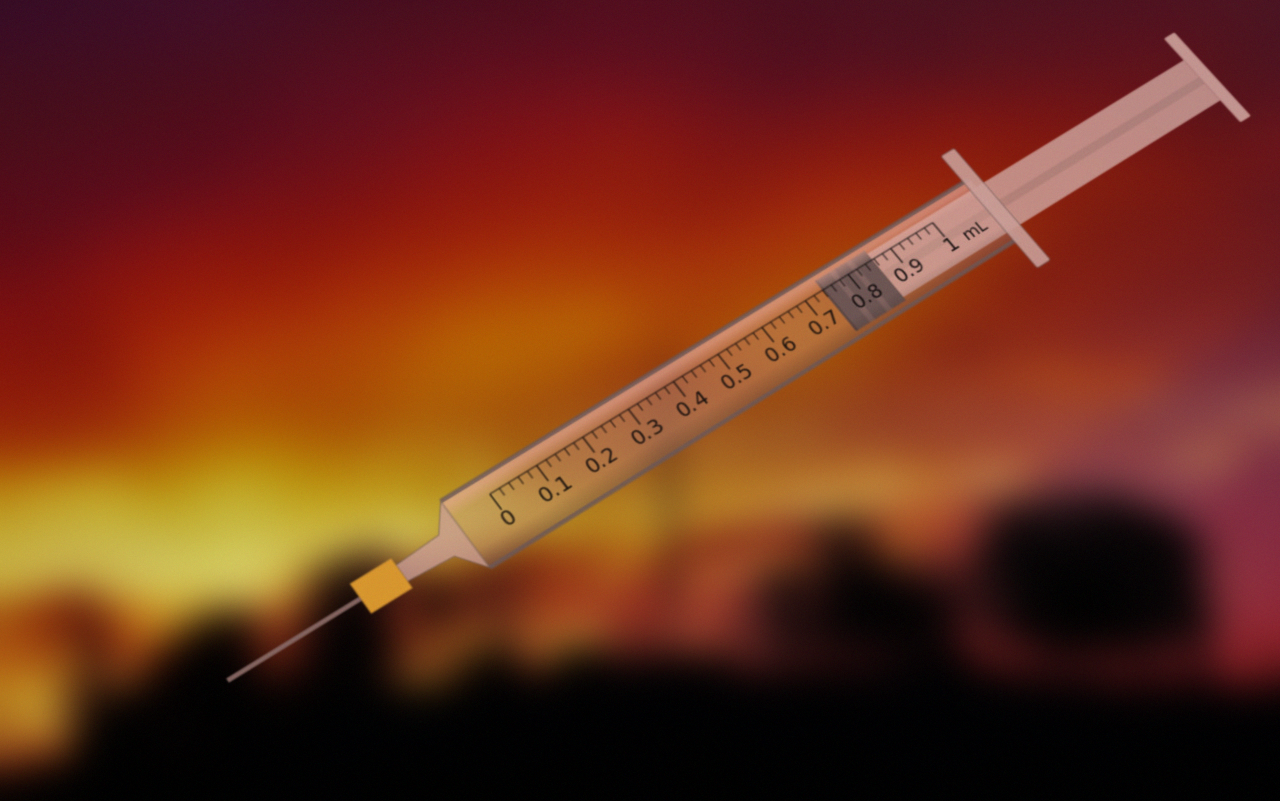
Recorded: 0.74 mL
